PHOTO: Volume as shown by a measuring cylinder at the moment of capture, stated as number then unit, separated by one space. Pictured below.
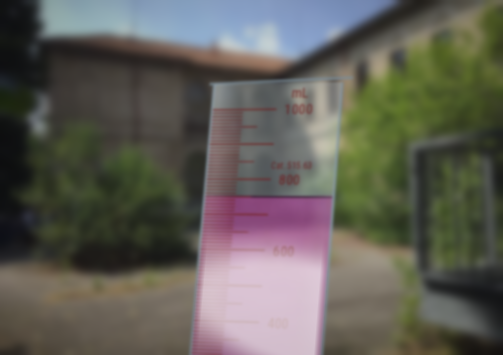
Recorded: 750 mL
